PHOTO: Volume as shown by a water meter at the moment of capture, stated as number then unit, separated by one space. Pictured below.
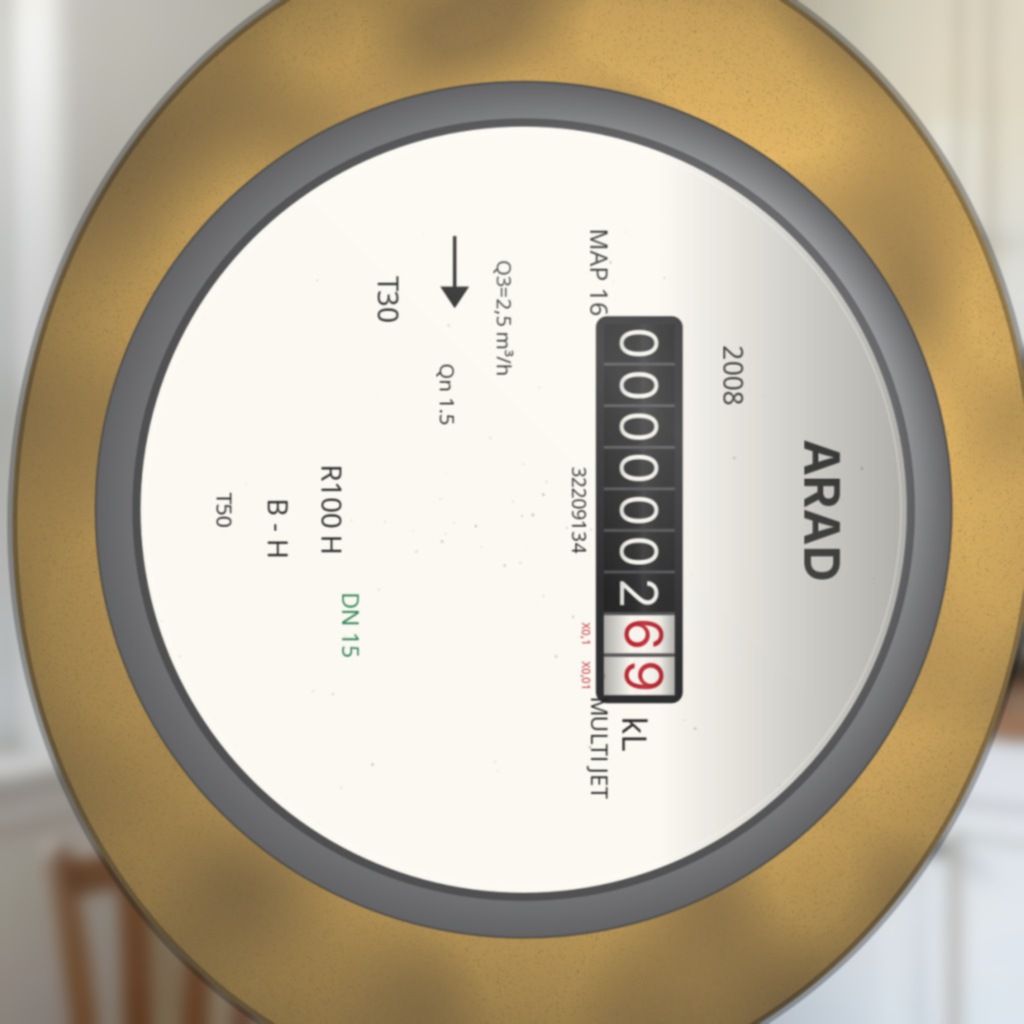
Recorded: 2.69 kL
